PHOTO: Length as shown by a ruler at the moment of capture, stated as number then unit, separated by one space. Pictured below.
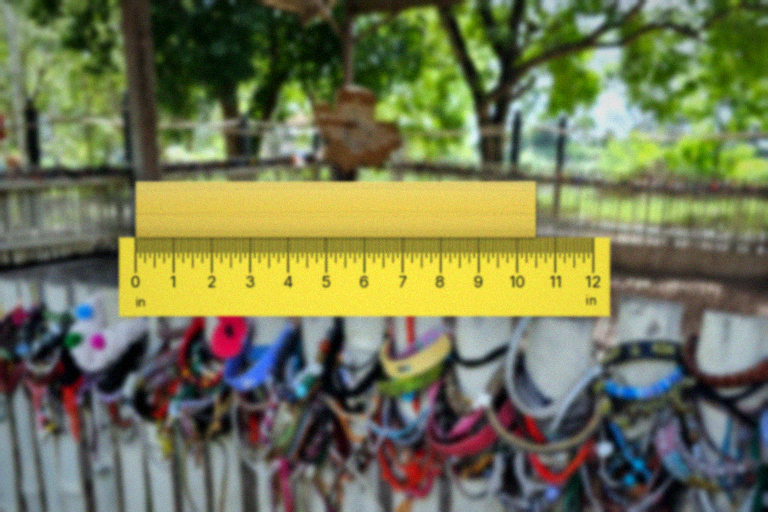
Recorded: 10.5 in
